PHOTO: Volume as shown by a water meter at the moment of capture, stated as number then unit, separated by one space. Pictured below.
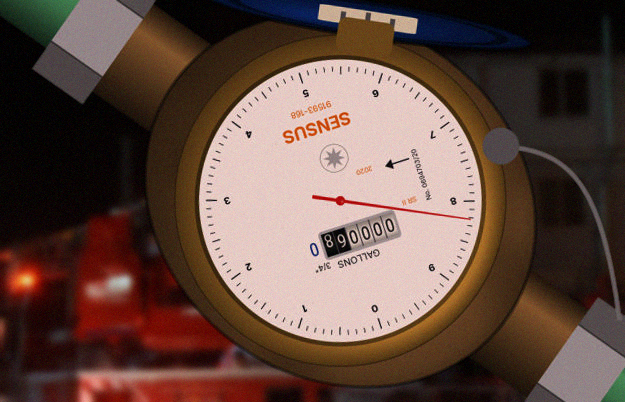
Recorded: 678.2 gal
